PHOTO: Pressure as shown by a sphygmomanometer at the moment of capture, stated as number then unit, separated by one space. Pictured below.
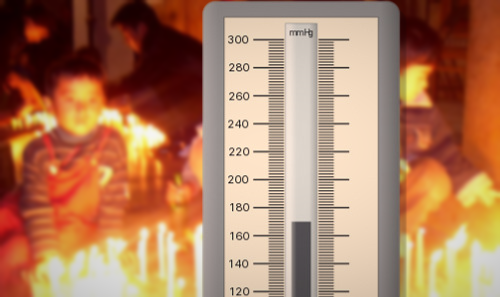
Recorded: 170 mmHg
